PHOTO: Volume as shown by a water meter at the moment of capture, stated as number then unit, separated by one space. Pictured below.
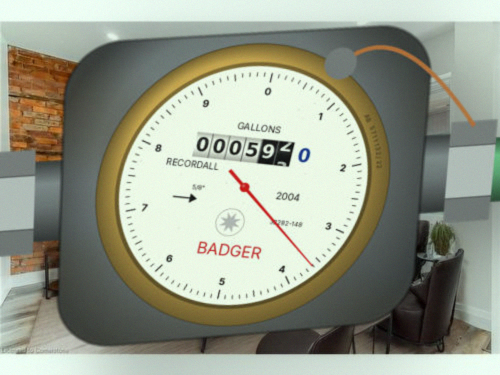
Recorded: 5923.6 gal
